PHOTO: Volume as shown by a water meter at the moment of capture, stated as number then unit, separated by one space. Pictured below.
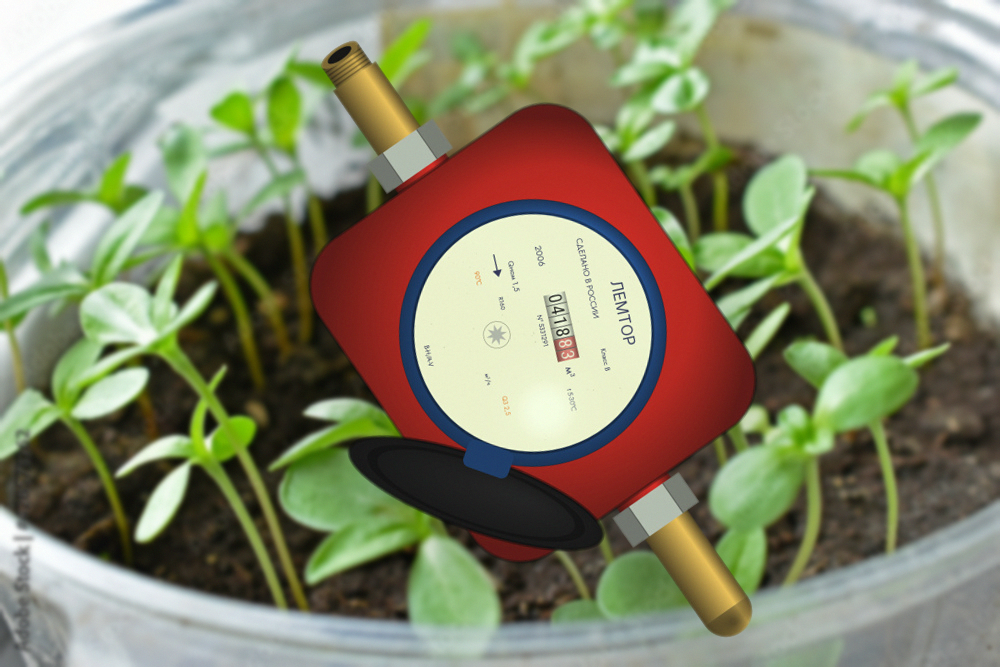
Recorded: 418.83 m³
